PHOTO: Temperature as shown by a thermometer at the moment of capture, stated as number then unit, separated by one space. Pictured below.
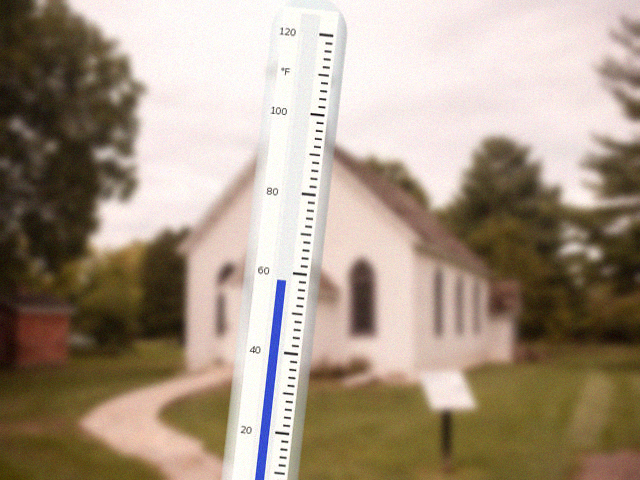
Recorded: 58 °F
